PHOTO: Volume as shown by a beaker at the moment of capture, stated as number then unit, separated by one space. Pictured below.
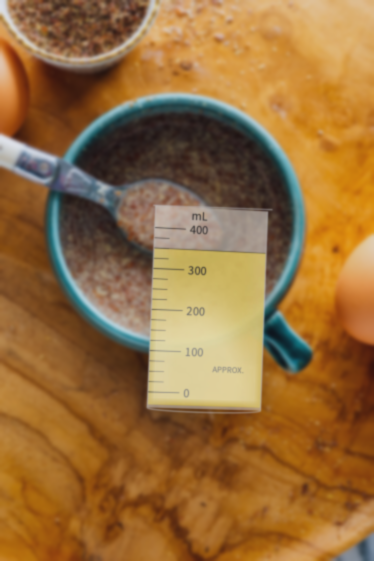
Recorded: 350 mL
